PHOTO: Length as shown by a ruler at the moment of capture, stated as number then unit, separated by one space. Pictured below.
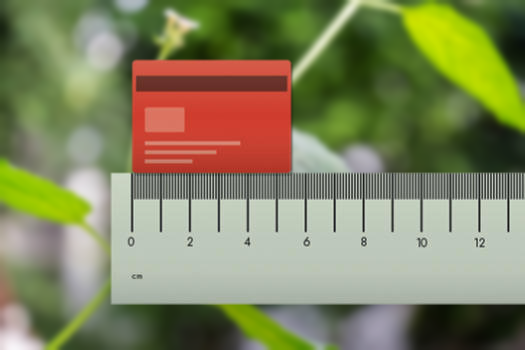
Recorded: 5.5 cm
